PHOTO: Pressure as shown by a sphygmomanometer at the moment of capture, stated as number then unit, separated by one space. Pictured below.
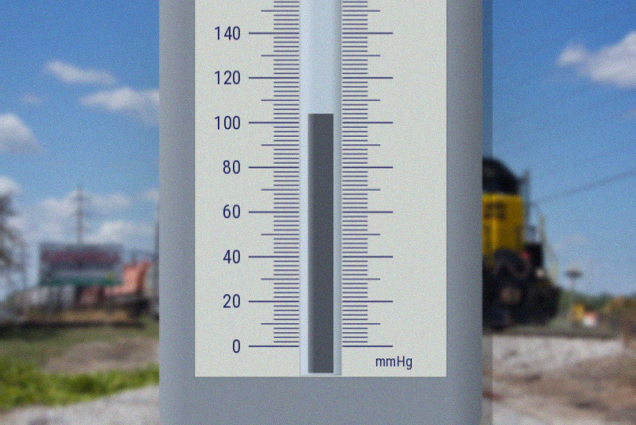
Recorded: 104 mmHg
